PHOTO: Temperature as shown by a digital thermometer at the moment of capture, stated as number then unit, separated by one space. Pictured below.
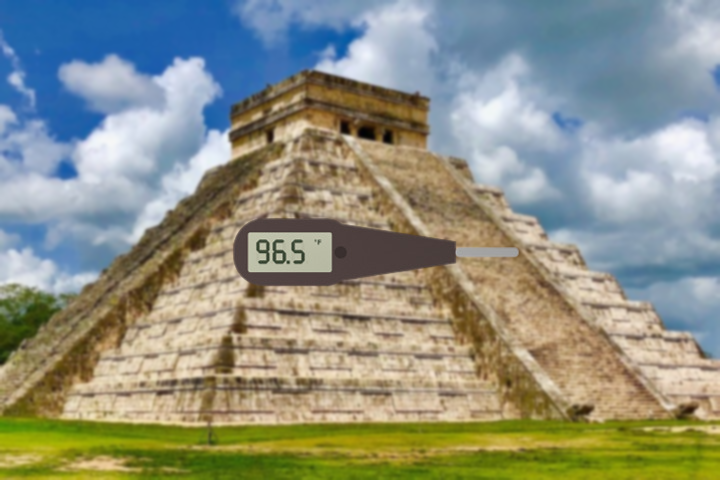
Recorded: 96.5 °F
